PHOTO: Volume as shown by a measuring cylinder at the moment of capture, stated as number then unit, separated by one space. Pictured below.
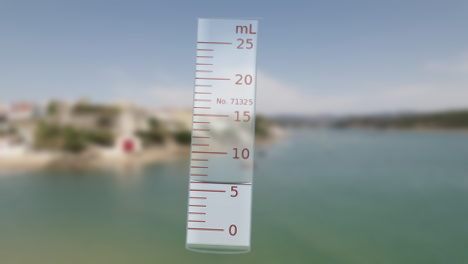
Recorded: 6 mL
